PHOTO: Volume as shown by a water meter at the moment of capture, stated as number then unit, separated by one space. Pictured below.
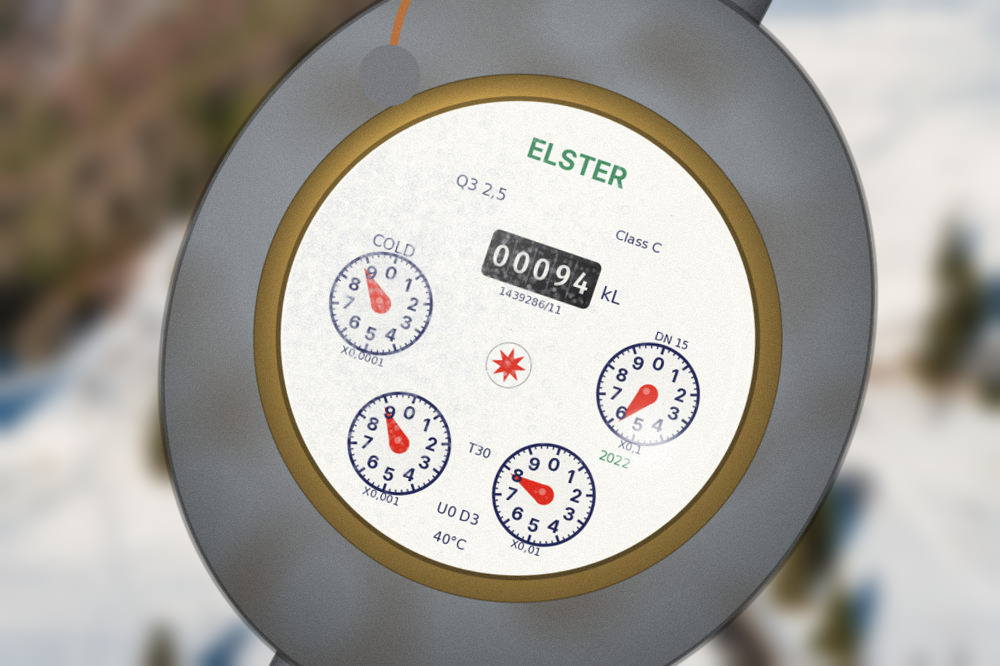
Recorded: 94.5788 kL
